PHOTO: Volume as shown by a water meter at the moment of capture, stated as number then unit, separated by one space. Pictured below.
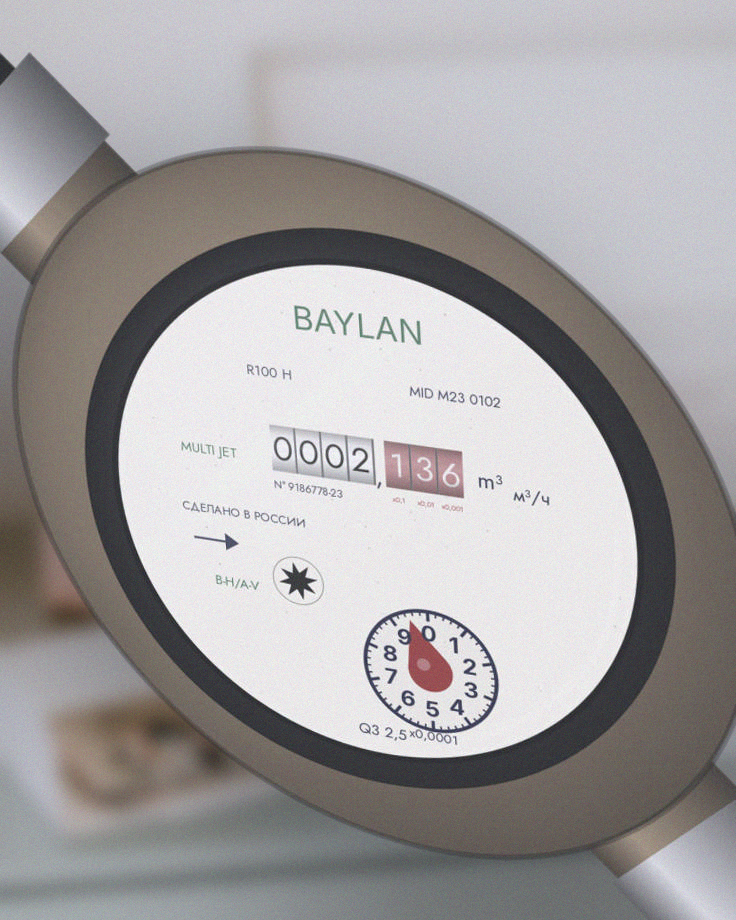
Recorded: 2.1359 m³
